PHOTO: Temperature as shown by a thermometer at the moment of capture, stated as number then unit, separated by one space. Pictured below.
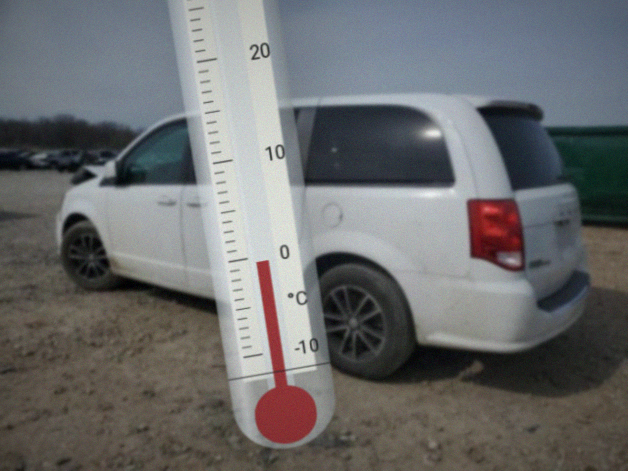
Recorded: -0.5 °C
